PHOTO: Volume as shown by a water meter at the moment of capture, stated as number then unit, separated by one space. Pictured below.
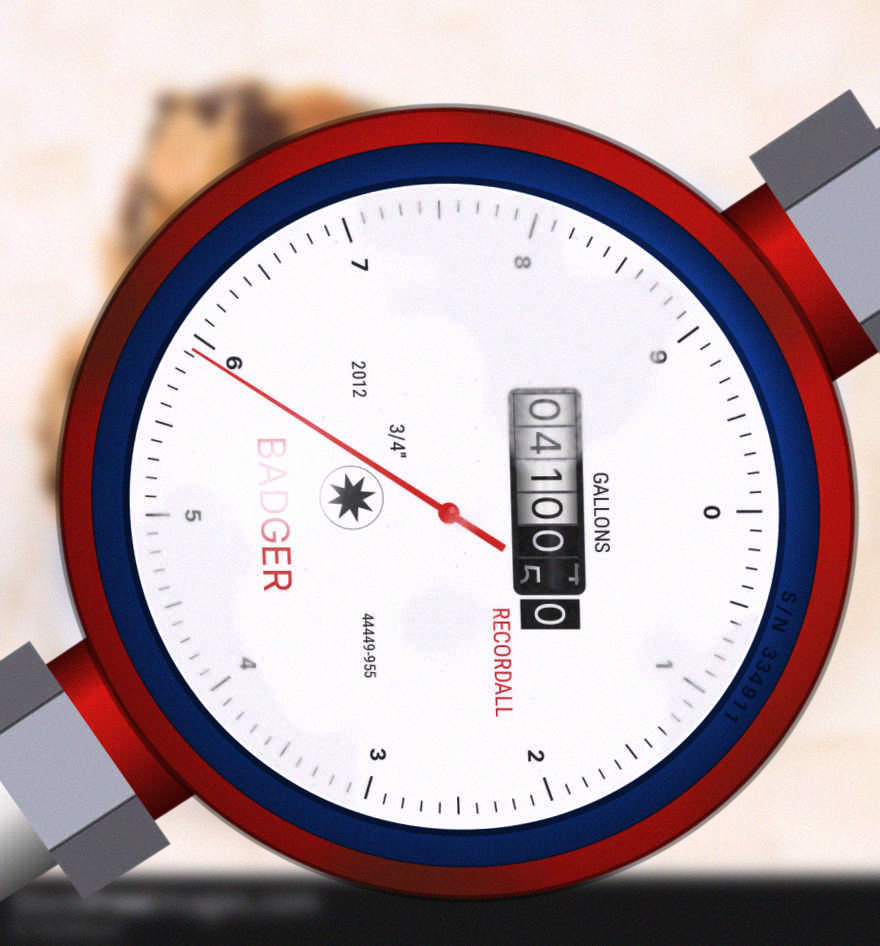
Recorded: 410045.9 gal
